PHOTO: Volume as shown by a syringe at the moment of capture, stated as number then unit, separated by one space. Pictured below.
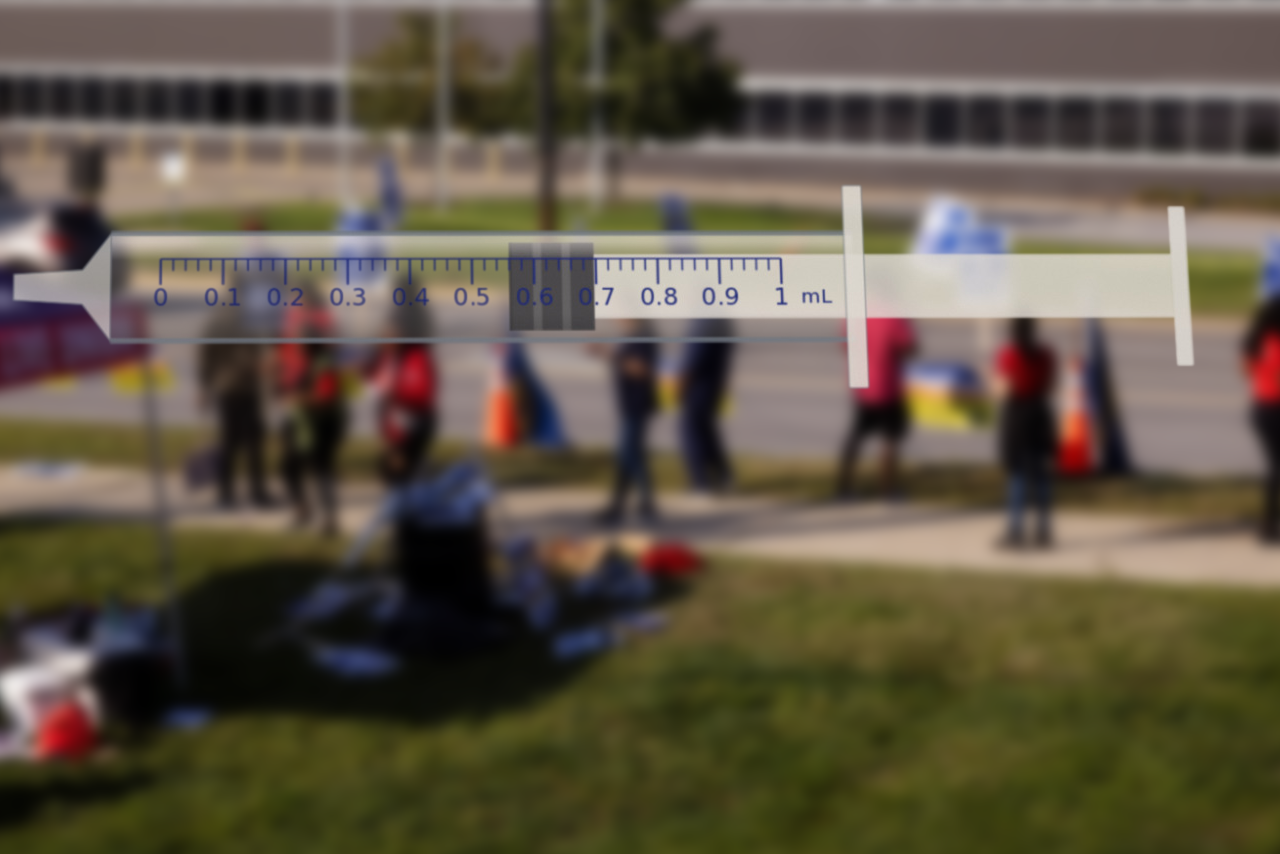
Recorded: 0.56 mL
